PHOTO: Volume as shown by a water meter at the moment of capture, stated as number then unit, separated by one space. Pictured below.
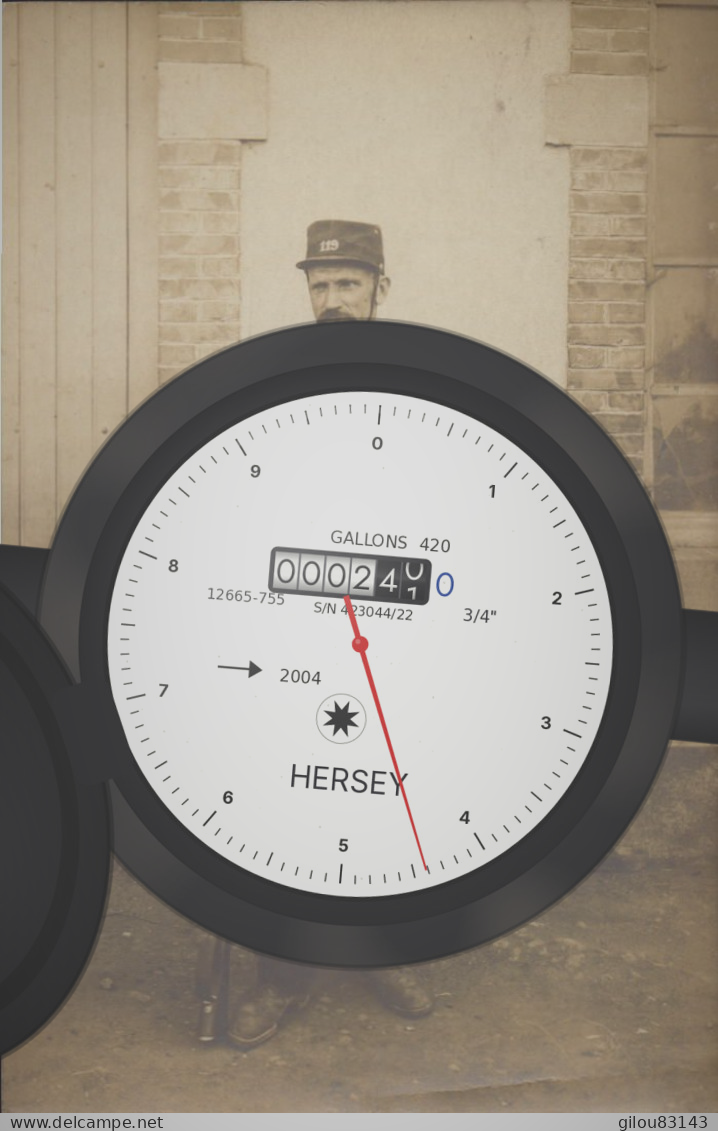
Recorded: 2404.4 gal
